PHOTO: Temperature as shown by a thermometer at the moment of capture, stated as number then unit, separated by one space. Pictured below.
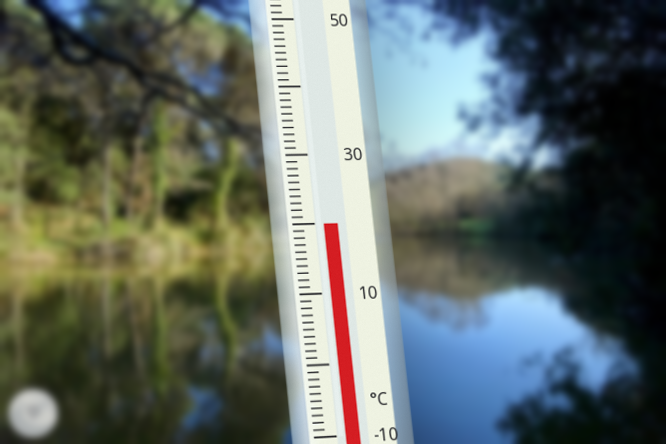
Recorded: 20 °C
